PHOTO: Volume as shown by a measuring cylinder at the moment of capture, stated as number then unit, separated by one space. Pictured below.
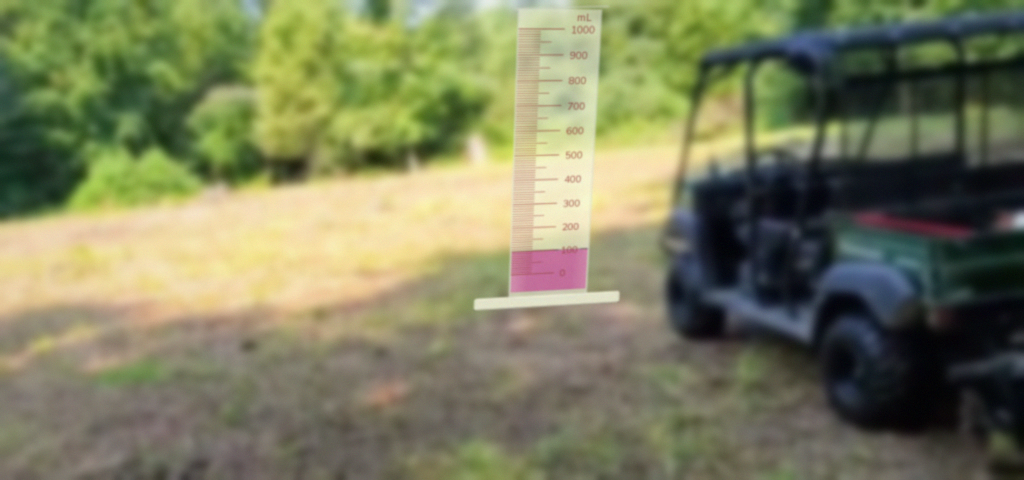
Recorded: 100 mL
